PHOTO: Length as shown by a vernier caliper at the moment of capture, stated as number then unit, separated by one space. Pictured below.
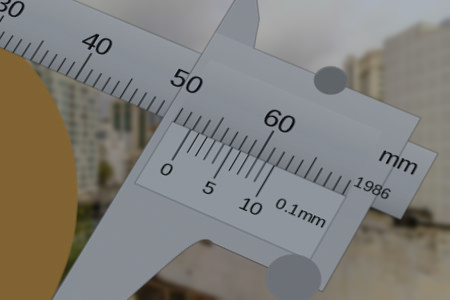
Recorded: 52.8 mm
